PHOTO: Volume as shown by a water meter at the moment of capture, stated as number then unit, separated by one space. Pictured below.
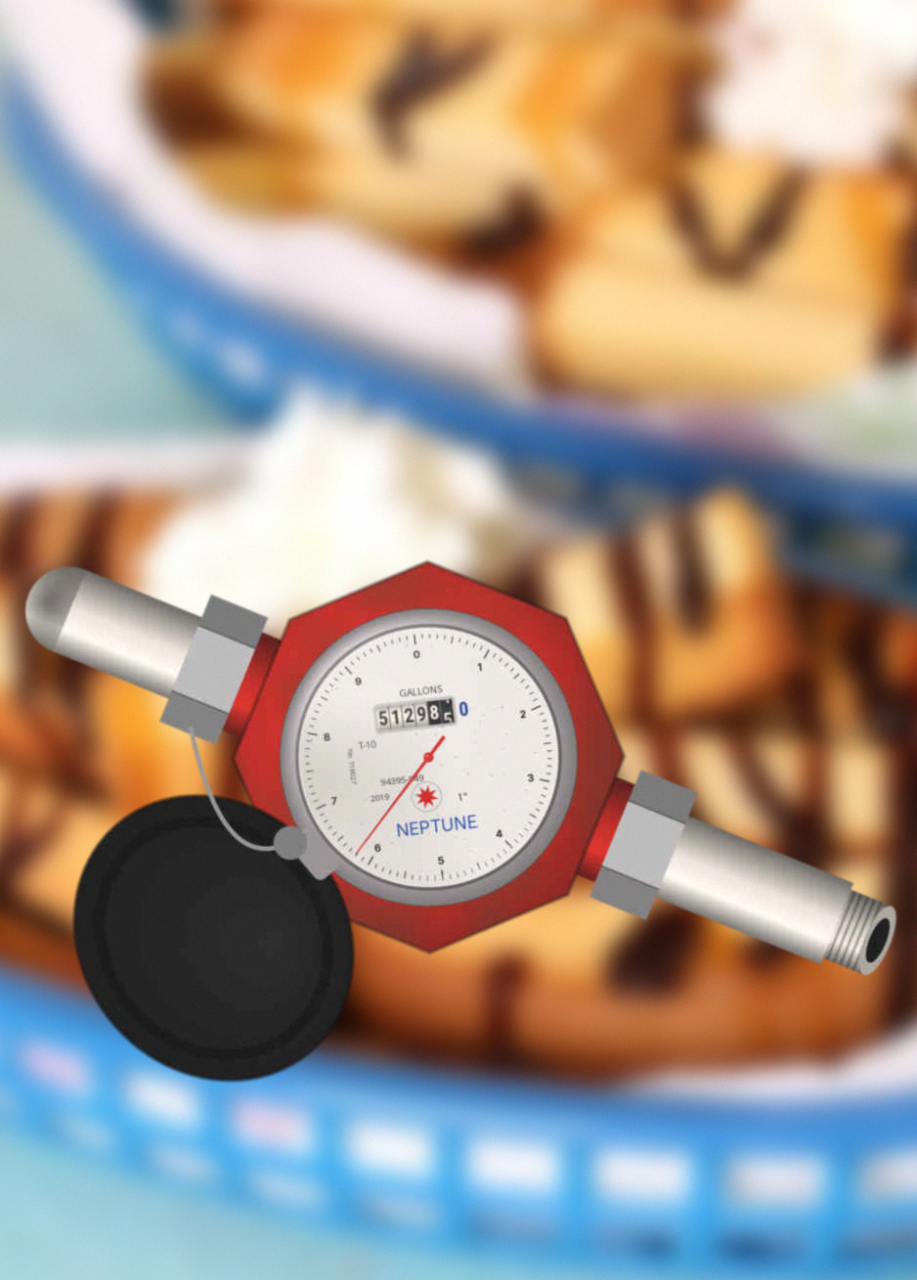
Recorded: 5129846.2 gal
